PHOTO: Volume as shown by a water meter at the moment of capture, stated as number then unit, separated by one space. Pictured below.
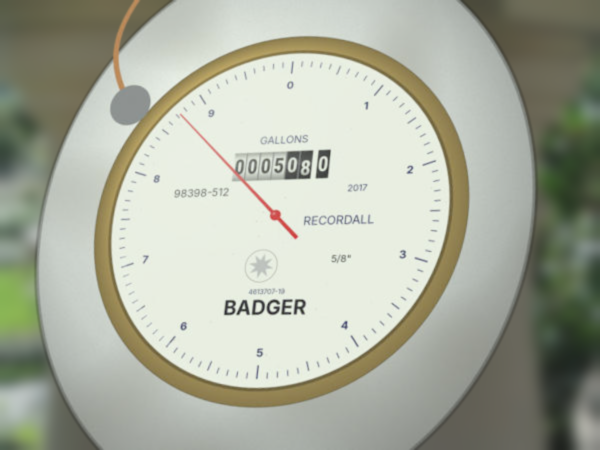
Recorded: 5078.7 gal
